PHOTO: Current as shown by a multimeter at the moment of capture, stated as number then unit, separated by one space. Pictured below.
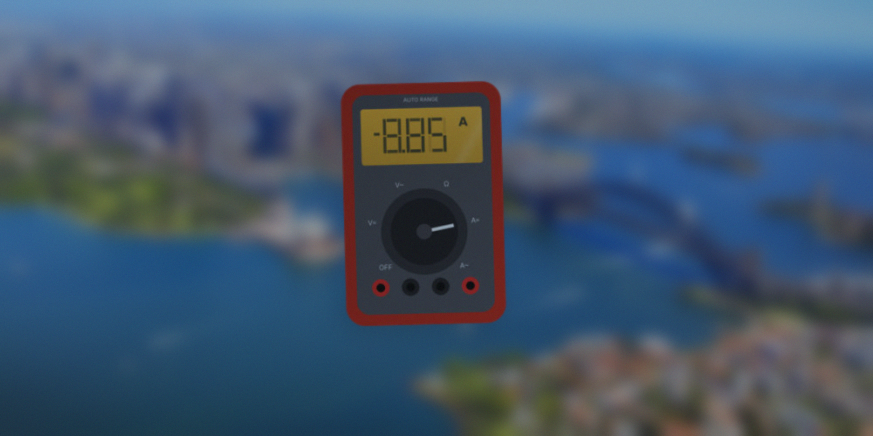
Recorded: -8.85 A
